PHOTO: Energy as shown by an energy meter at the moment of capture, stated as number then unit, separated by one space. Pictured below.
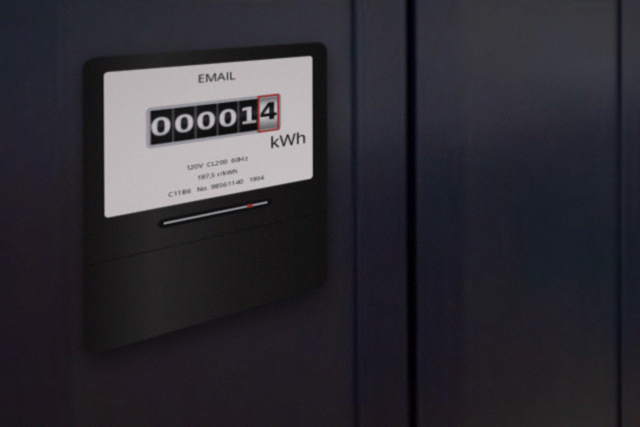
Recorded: 1.4 kWh
